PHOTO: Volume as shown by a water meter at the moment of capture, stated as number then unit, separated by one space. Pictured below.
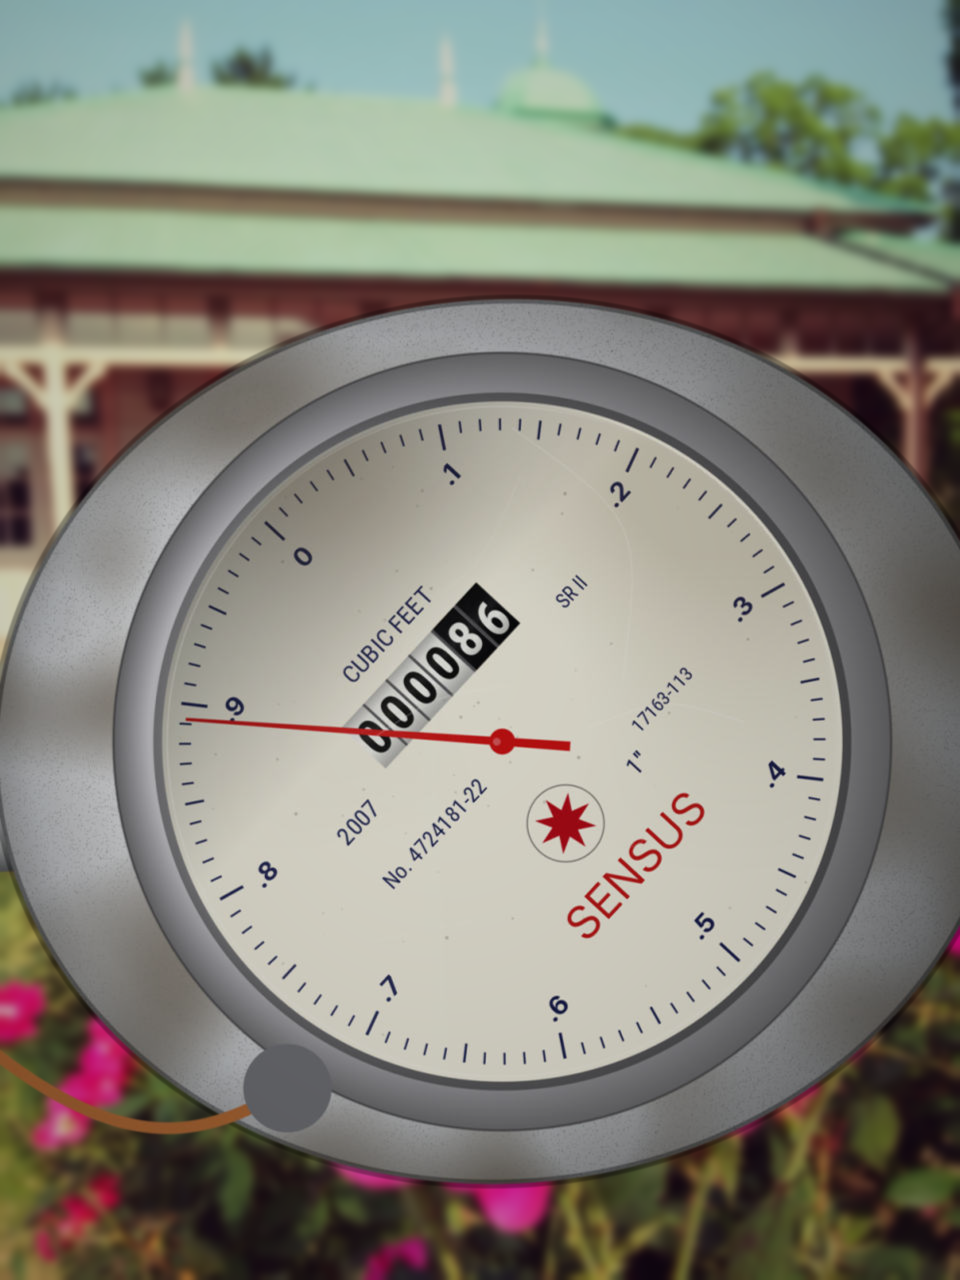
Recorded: 85.89 ft³
